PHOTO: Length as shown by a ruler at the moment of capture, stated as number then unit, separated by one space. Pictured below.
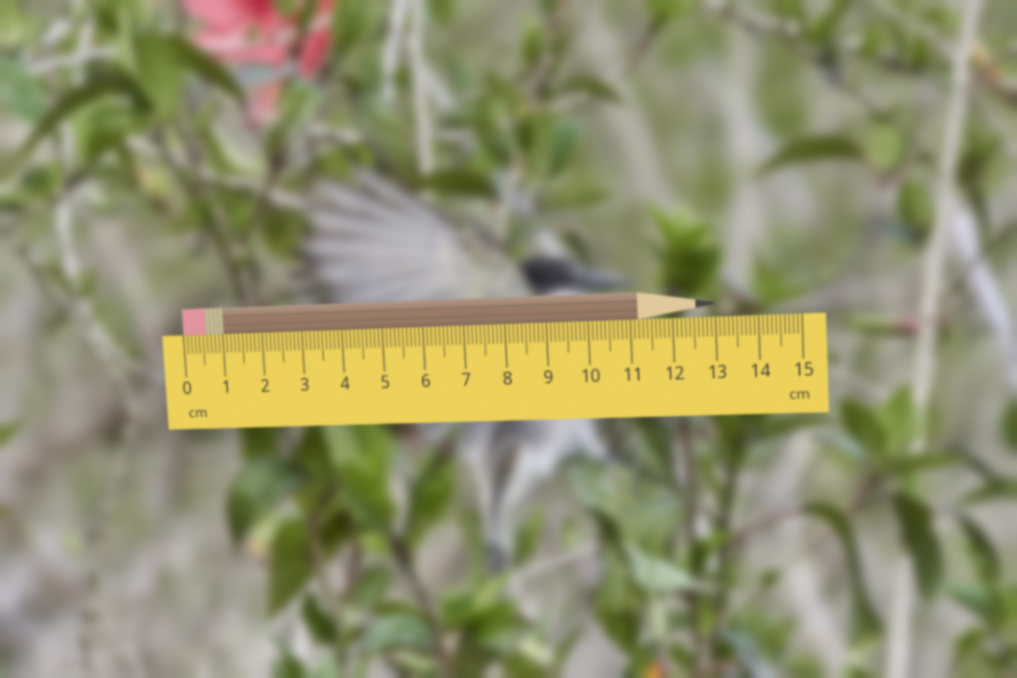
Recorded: 13 cm
